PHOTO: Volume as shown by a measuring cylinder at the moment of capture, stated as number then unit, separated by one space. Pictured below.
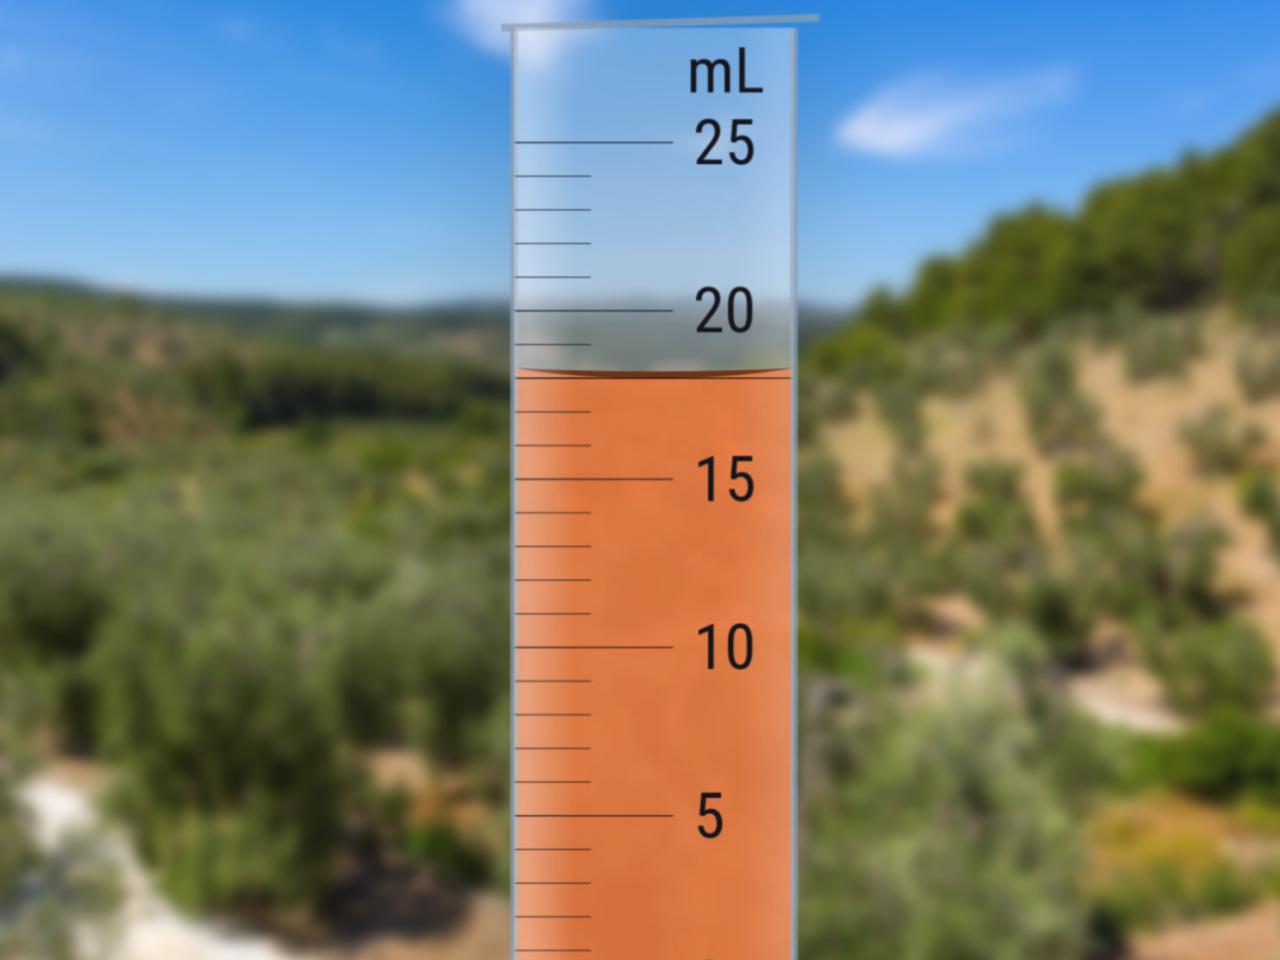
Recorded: 18 mL
